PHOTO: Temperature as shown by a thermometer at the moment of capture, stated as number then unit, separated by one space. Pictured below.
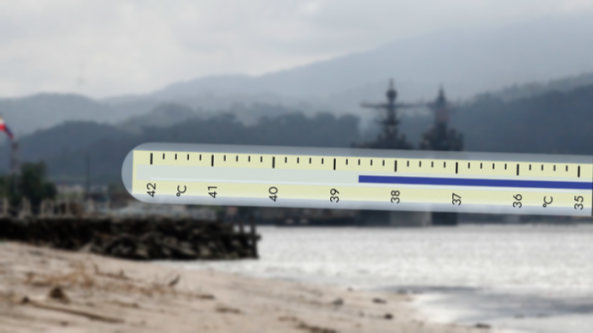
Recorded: 38.6 °C
